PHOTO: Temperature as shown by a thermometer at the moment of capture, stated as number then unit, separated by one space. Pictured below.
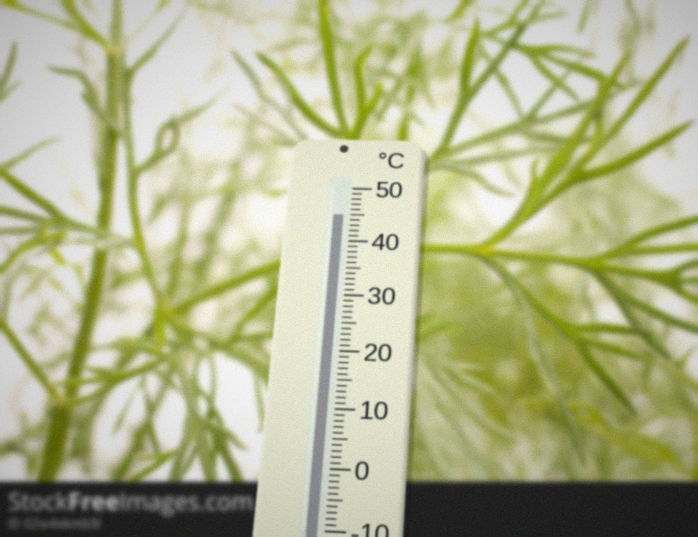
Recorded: 45 °C
